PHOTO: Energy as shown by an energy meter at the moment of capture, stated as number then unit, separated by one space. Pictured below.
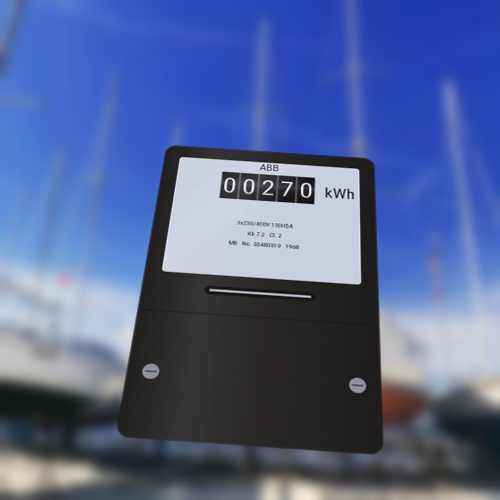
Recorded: 270 kWh
